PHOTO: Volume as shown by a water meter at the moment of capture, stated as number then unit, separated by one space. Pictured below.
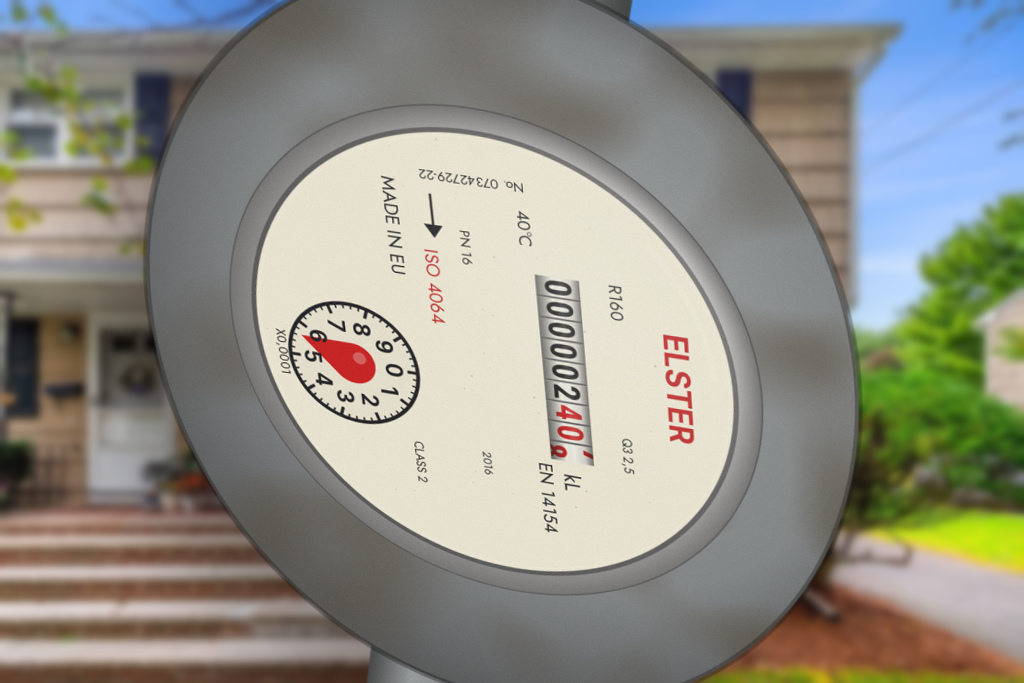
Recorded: 2.4075 kL
